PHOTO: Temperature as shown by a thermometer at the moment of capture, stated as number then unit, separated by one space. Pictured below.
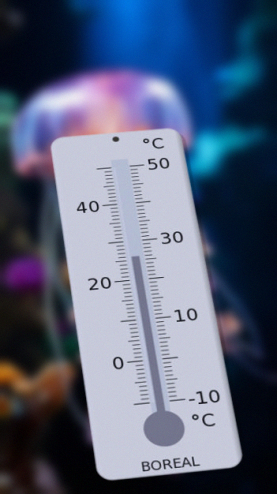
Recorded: 26 °C
